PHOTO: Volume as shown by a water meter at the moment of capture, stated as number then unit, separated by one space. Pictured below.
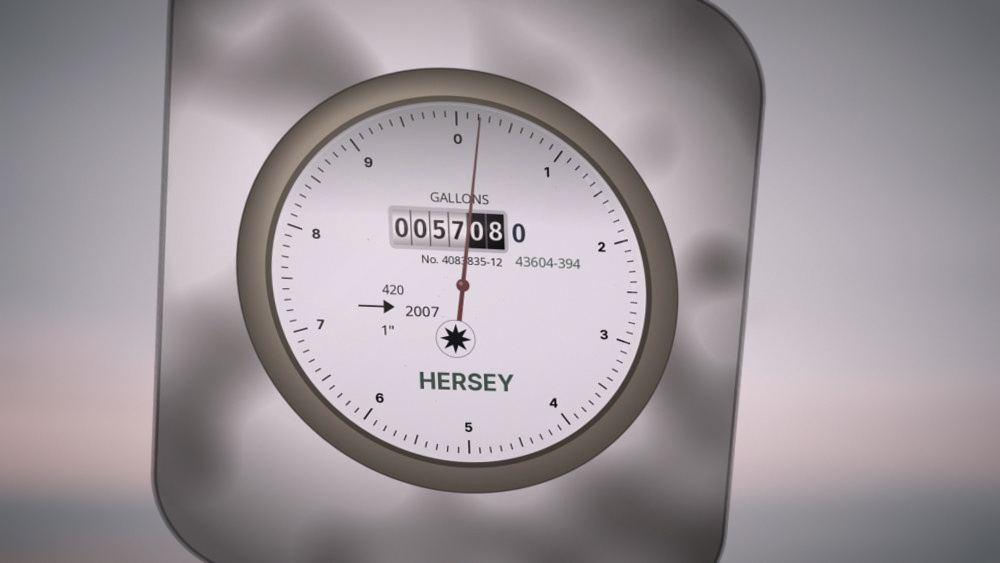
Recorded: 57080.2 gal
